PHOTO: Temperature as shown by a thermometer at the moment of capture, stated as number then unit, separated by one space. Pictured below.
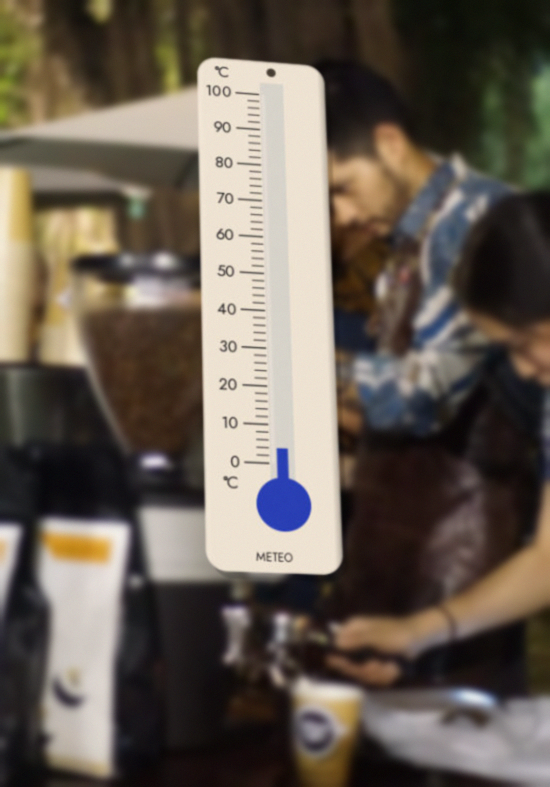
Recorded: 4 °C
